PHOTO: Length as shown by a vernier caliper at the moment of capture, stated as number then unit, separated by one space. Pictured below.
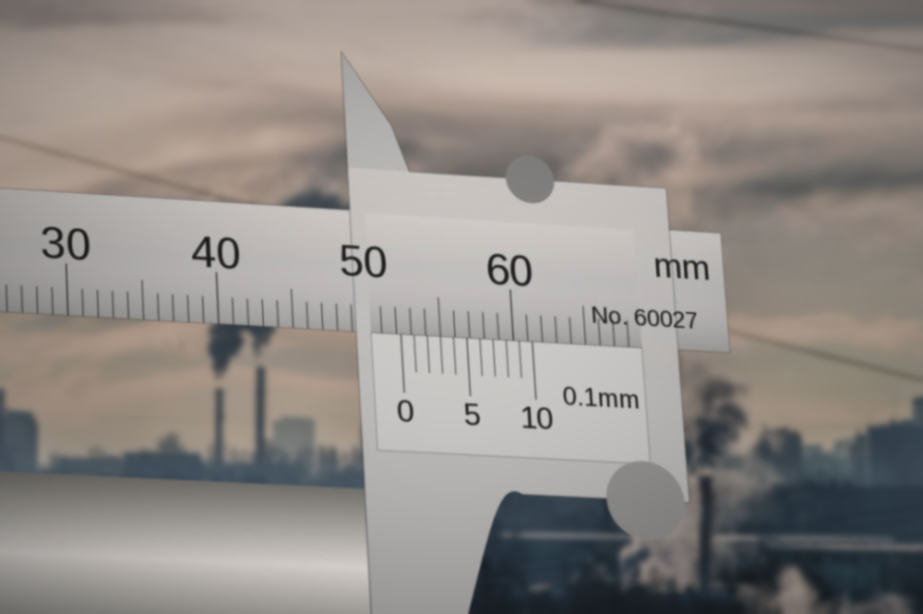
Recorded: 52.3 mm
